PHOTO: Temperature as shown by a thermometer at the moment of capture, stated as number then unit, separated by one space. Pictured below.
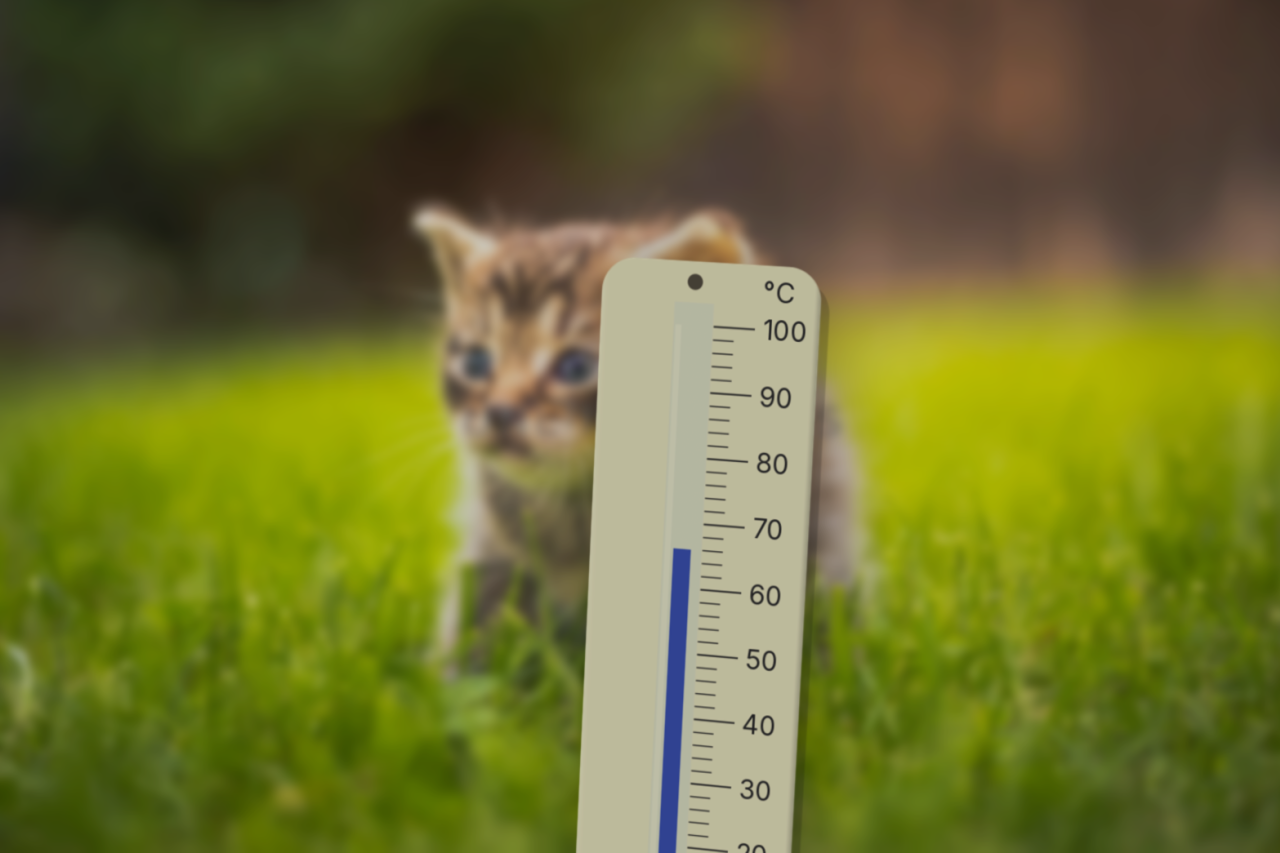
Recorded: 66 °C
